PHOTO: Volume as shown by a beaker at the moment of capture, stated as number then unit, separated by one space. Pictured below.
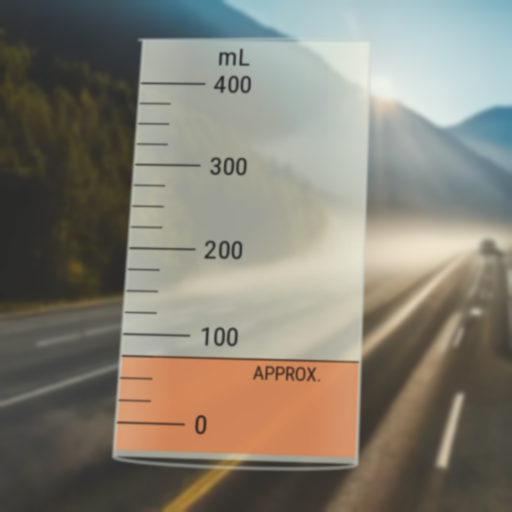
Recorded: 75 mL
